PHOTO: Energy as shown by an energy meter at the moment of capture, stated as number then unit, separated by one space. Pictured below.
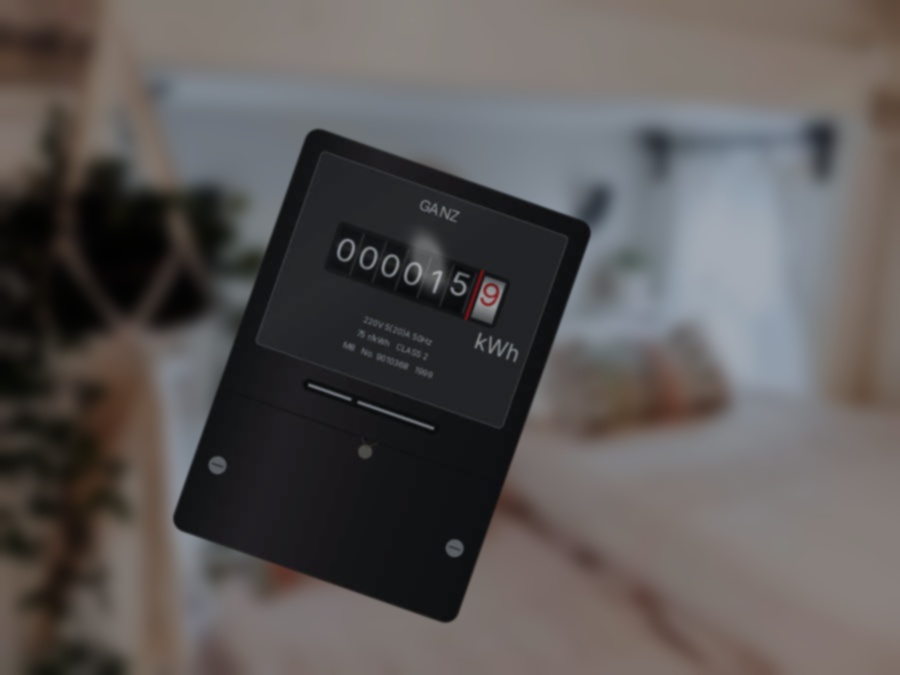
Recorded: 15.9 kWh
